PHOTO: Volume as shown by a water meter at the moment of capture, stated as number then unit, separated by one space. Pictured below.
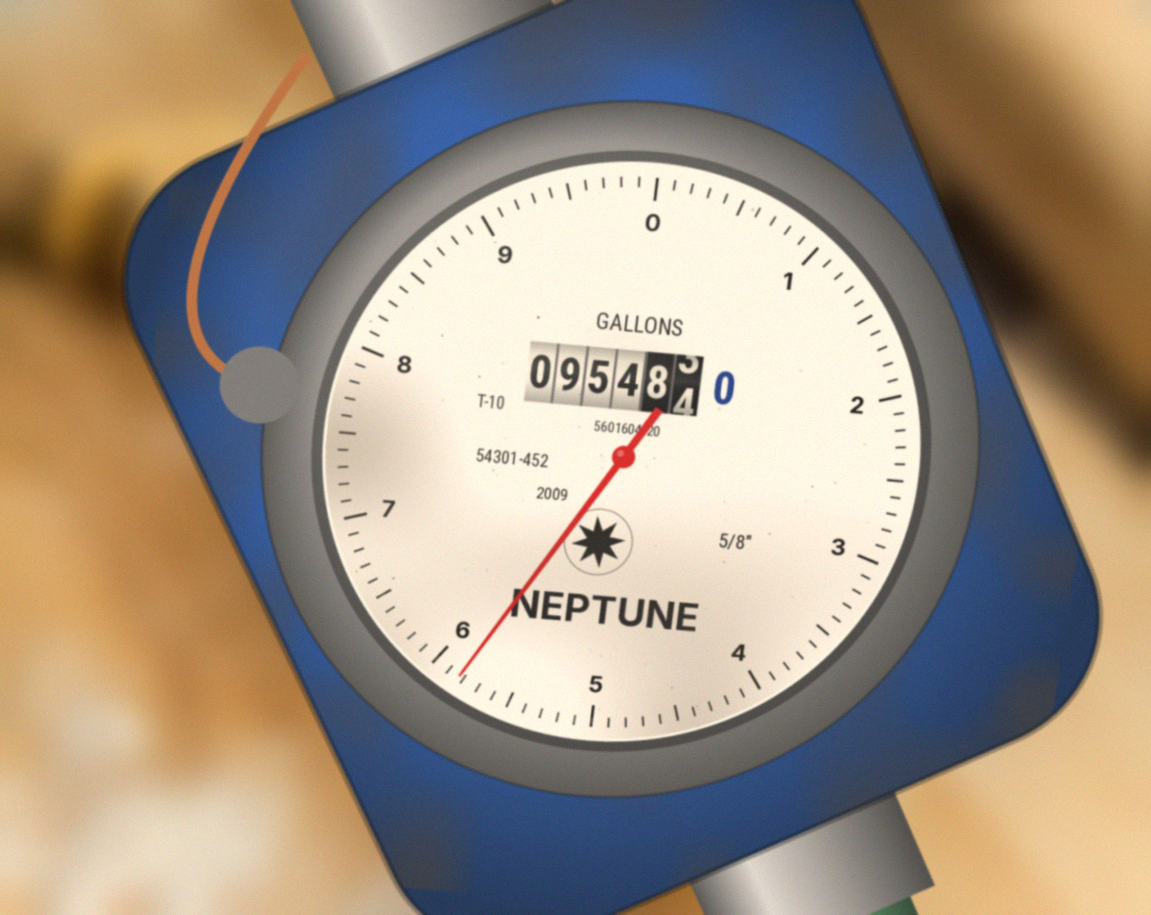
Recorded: 954835.8 gal
